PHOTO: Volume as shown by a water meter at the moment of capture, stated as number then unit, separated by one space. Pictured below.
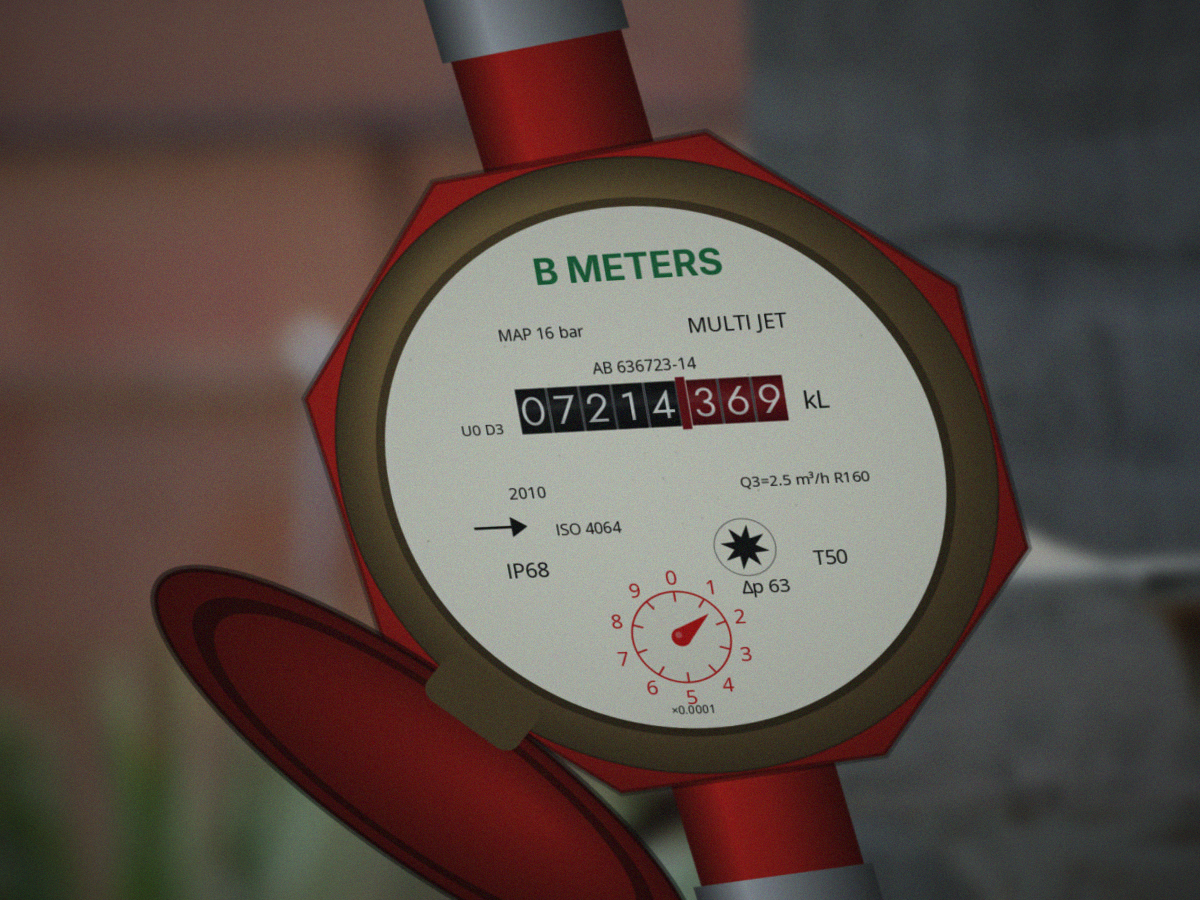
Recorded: 7214.3691 kL
